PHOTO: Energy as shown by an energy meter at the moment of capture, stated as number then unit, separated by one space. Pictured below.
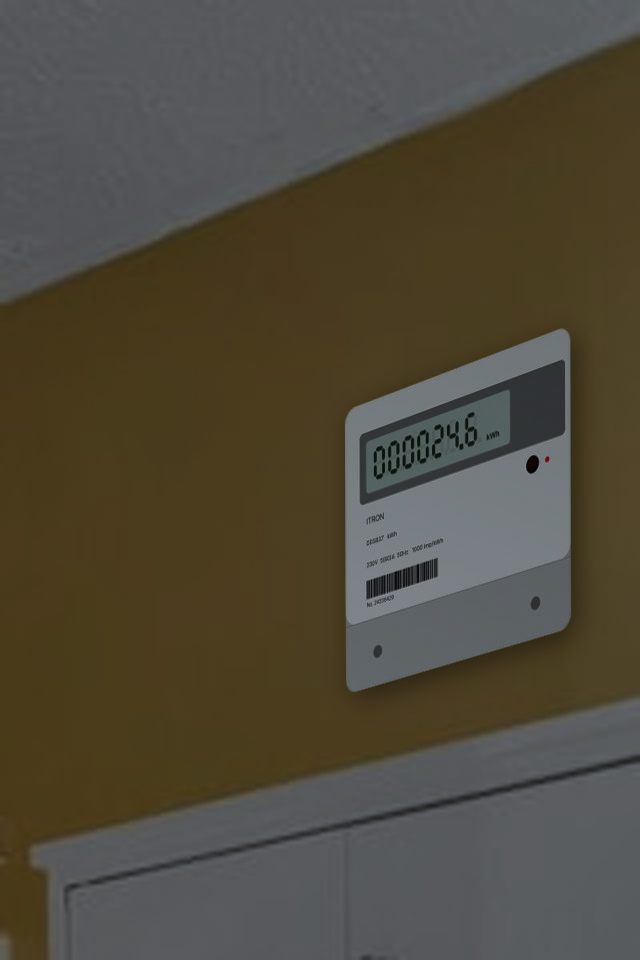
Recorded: 24.6 kWh
